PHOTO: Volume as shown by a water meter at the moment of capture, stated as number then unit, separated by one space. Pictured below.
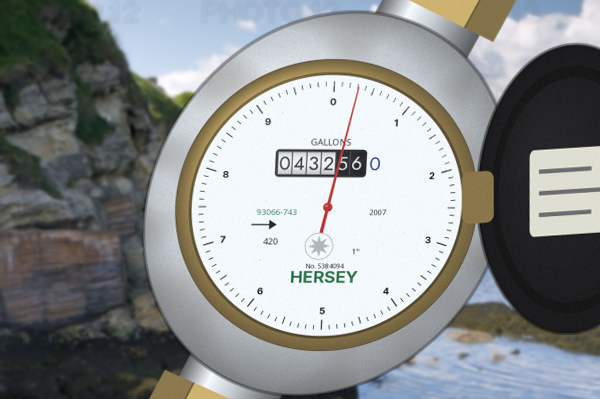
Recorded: 432560.3 gal
